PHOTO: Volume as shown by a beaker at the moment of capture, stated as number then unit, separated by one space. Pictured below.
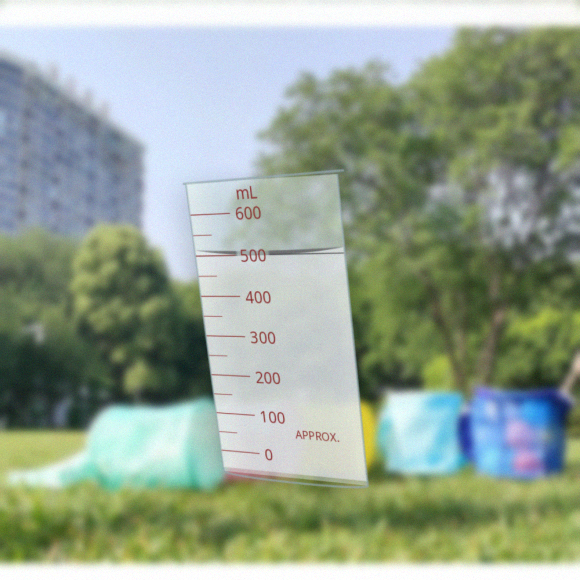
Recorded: 500 mL
